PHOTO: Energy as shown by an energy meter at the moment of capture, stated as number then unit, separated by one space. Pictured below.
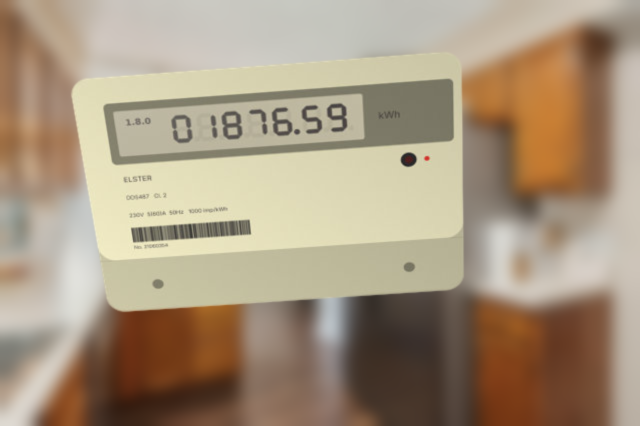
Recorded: 1876.59 kWh
